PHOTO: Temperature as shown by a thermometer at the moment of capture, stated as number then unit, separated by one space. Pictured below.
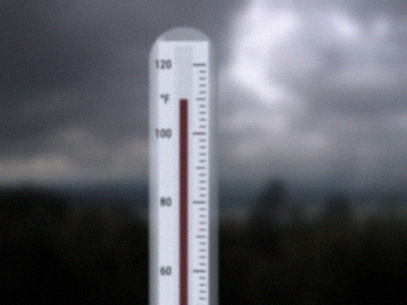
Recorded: 110 °F
